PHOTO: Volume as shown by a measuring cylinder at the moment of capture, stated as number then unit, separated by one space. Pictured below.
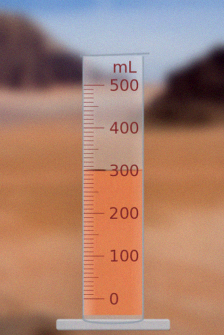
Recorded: 300 mL
